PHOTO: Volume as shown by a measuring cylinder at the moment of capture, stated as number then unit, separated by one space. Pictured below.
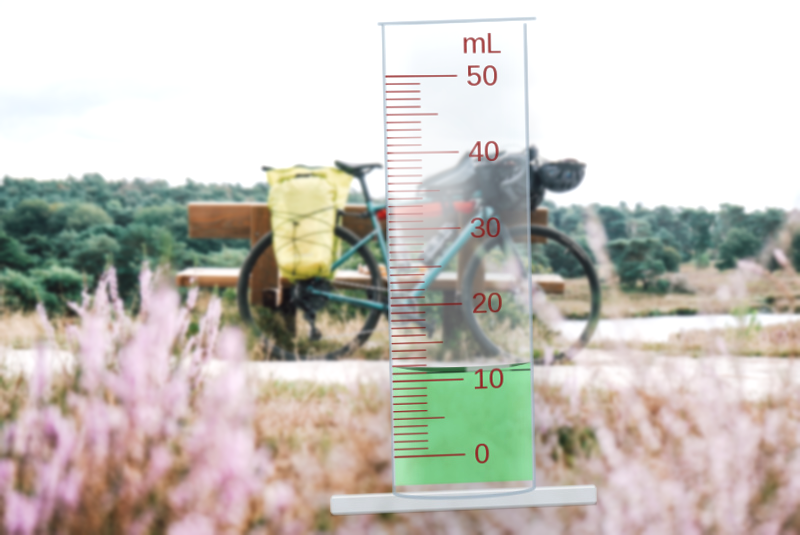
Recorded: 11 mL
